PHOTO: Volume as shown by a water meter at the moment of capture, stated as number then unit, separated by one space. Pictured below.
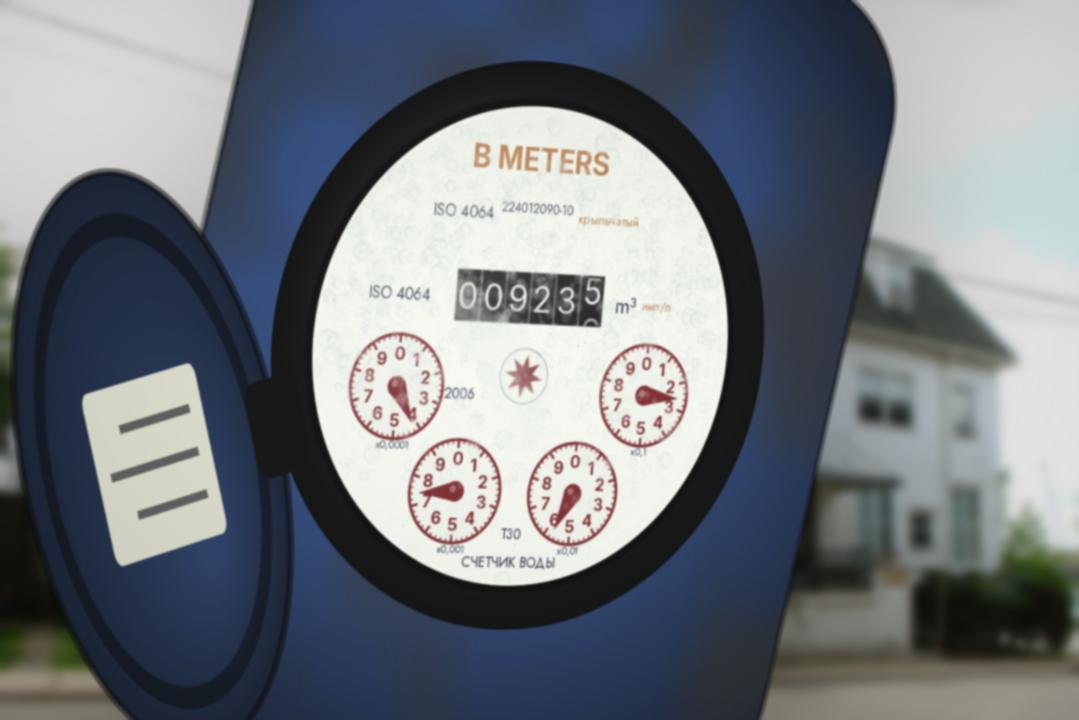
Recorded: 9235.2574 m³
